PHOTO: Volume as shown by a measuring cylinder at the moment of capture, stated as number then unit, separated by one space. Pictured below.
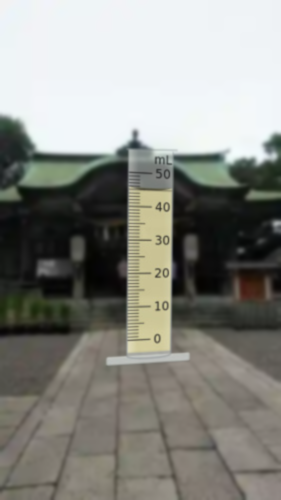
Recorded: 45 mL
